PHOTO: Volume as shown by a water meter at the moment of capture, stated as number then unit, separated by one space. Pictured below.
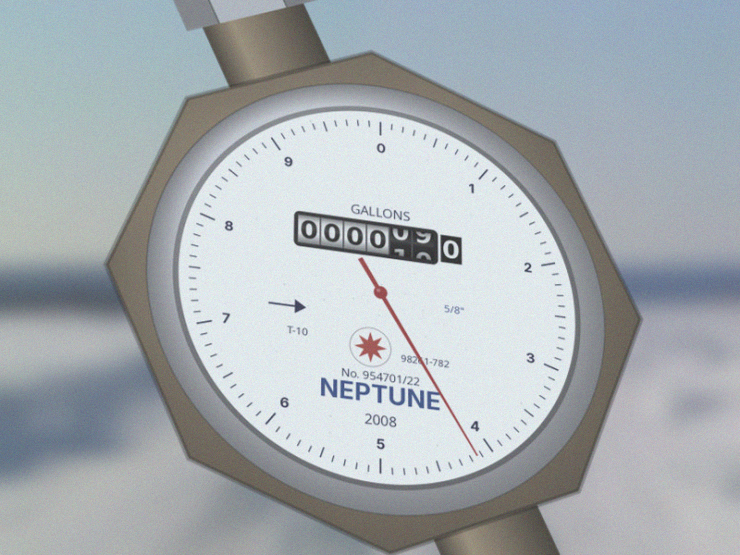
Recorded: 94.1 gal
